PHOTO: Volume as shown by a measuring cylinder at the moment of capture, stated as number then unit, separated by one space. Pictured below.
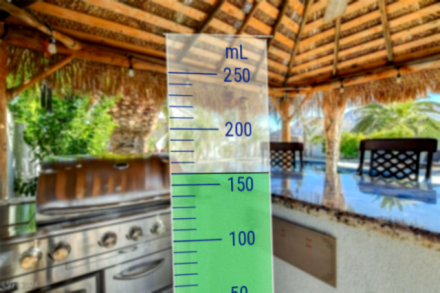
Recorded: 160 mL
